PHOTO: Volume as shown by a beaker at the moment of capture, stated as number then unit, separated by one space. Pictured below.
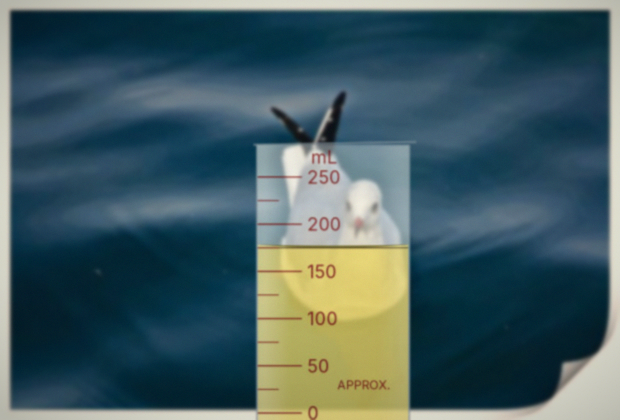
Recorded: 175 mL
